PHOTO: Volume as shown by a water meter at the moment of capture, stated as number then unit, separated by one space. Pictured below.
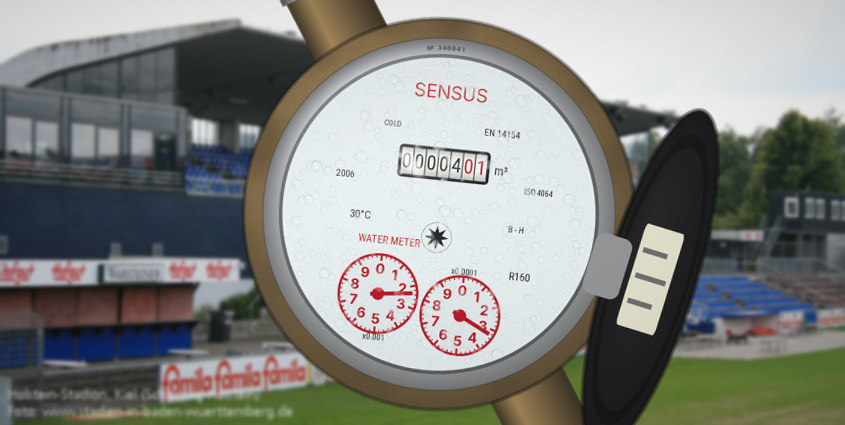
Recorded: 4.0123 m³
